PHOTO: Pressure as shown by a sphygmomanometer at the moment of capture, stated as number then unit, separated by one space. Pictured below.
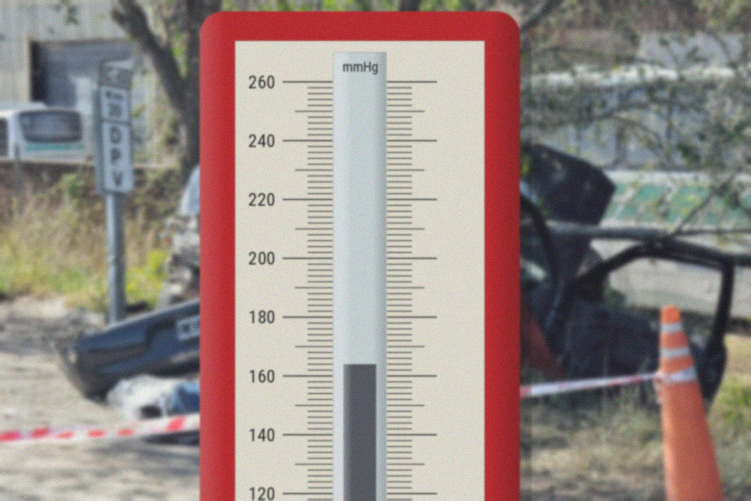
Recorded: 164 mmHg
